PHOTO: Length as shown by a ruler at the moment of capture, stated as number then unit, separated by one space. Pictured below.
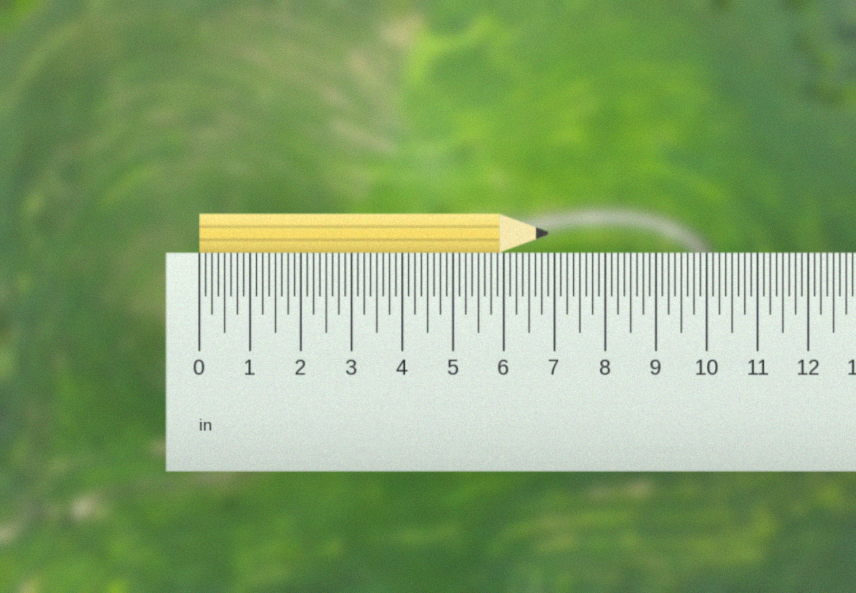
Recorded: 6.875 in
